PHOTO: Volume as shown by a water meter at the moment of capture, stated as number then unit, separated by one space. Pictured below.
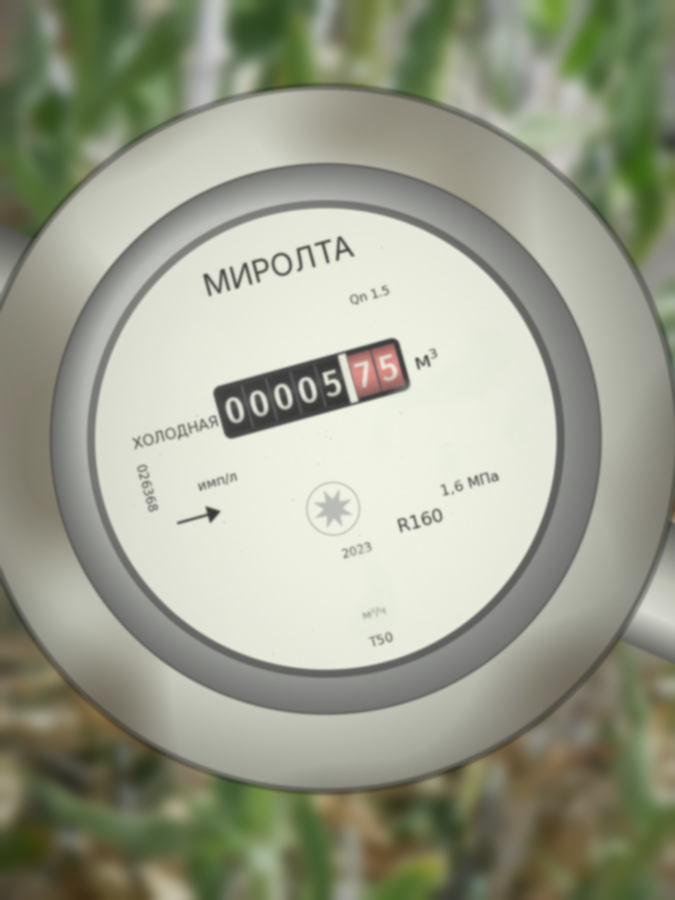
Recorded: 5.75 m³
